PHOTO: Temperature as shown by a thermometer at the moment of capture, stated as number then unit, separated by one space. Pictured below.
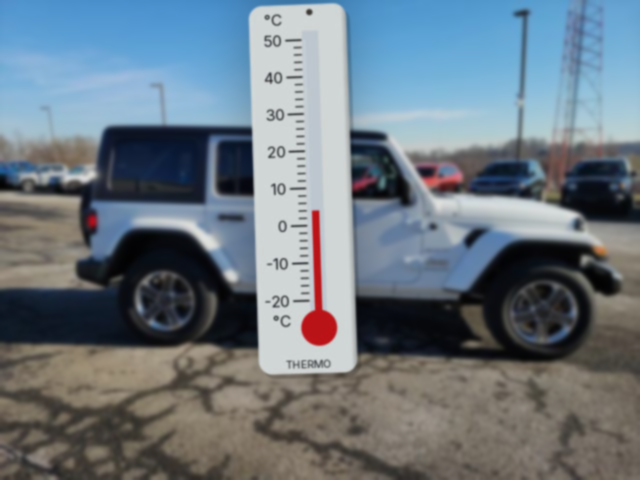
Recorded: 4 °C
